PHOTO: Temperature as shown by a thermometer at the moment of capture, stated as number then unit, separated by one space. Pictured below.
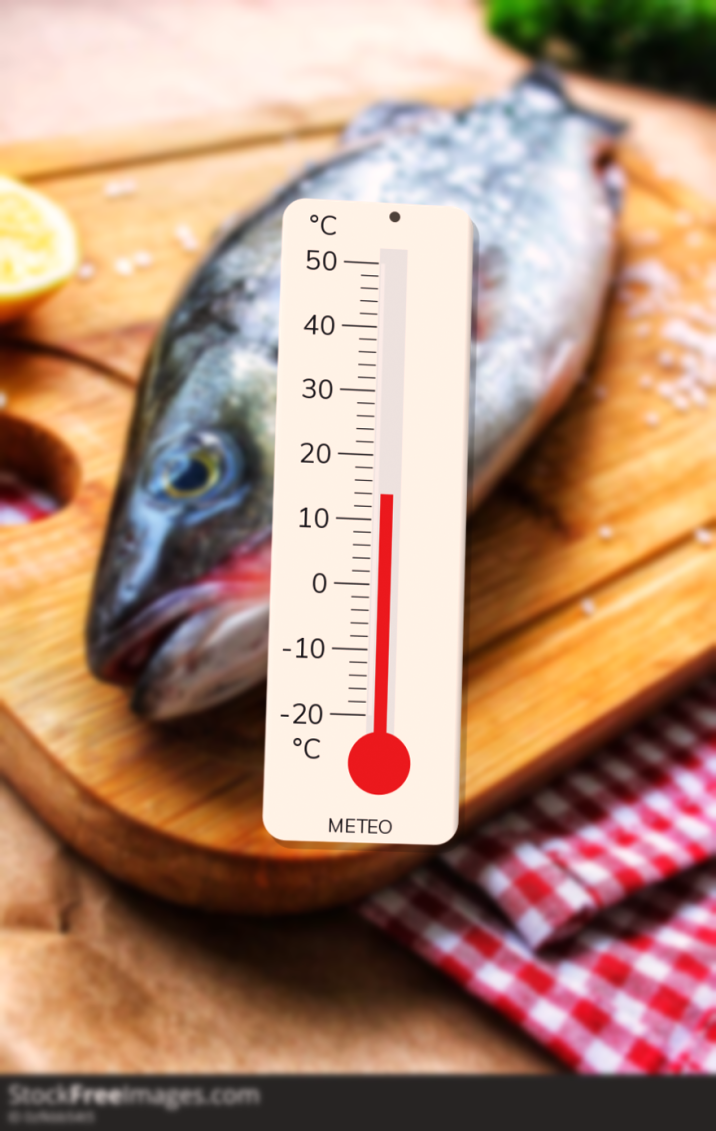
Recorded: 14 °C
